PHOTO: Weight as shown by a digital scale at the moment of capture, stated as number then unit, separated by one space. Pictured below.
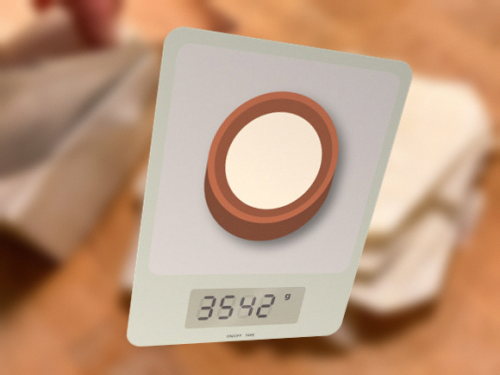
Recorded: 3542 g
